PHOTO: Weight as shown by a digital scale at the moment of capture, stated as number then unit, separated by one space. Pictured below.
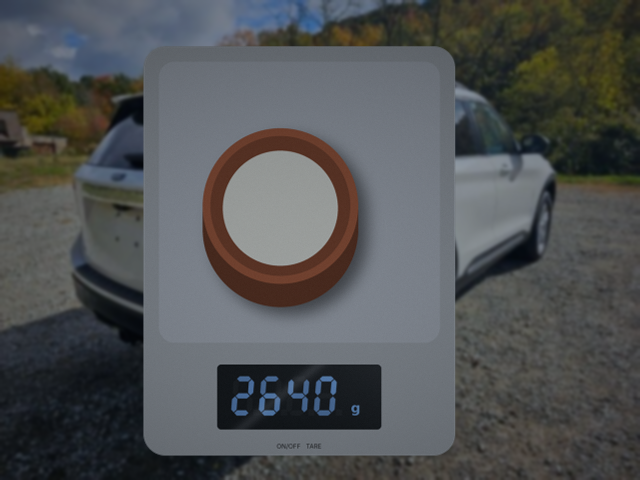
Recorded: 2640 g
